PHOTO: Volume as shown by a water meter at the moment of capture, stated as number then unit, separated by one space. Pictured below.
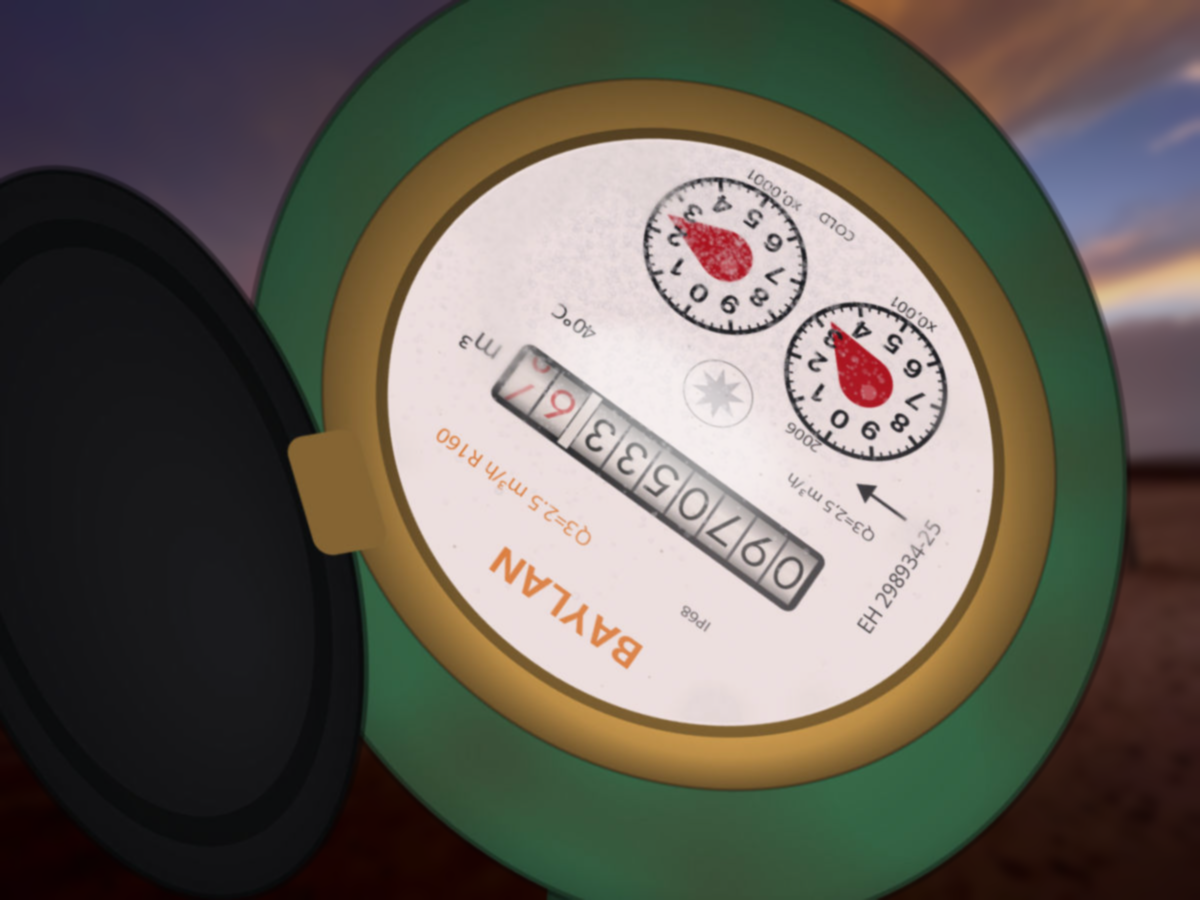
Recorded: 970533.6732 m³
